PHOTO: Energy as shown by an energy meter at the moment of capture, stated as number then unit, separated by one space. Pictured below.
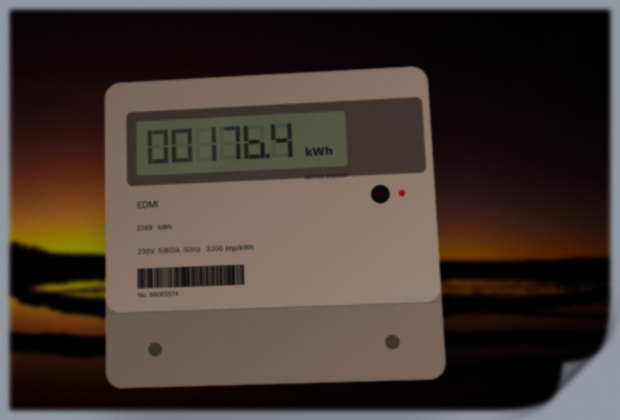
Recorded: 176.4 kWh
